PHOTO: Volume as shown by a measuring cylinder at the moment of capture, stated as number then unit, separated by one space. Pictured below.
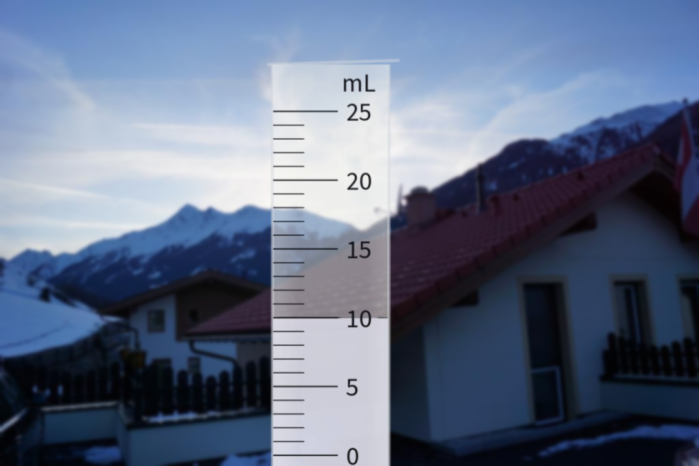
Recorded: 10 mL
